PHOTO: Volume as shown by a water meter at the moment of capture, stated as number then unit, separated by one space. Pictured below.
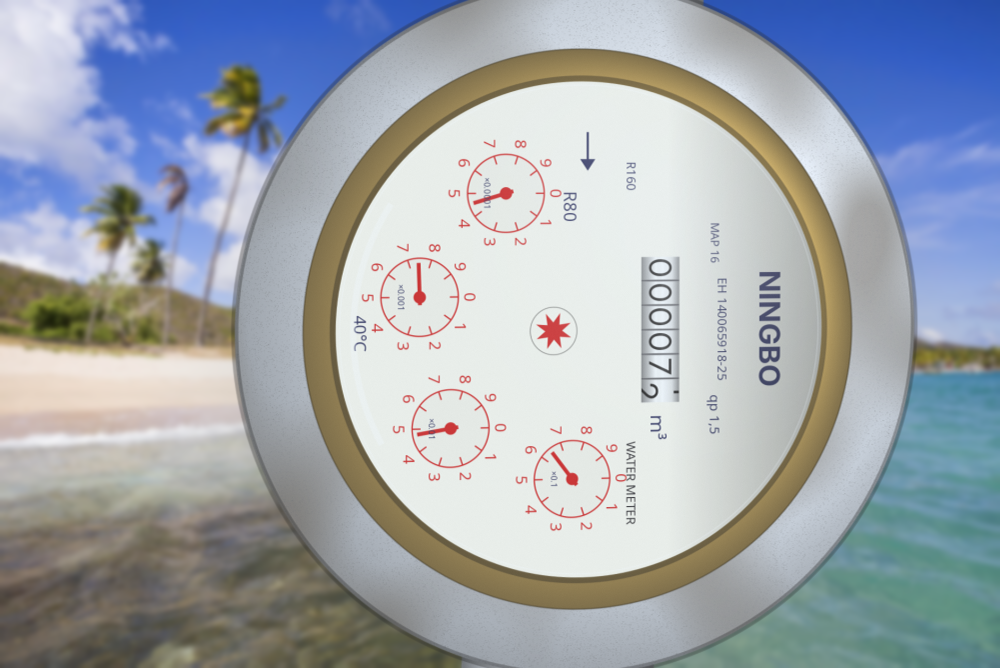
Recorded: 71.6474 m³
